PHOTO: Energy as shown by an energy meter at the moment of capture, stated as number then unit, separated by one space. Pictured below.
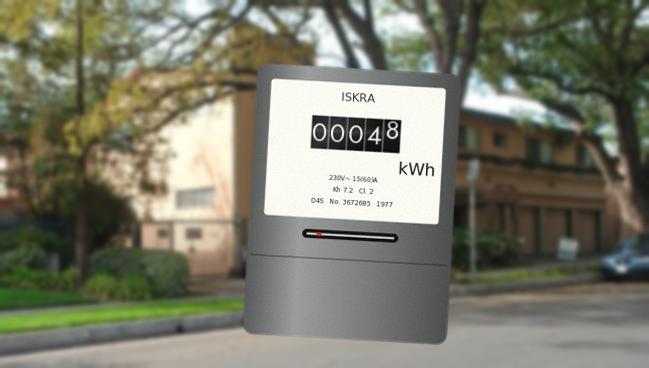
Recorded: 48 kWh
